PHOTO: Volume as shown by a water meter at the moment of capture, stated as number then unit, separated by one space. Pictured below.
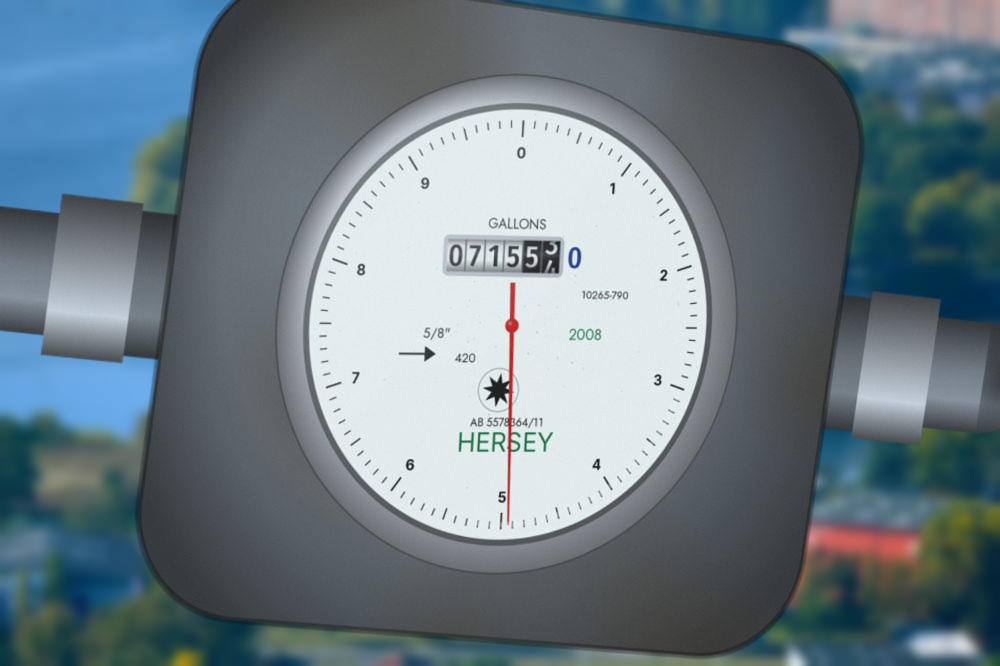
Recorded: 715534.9 gal
